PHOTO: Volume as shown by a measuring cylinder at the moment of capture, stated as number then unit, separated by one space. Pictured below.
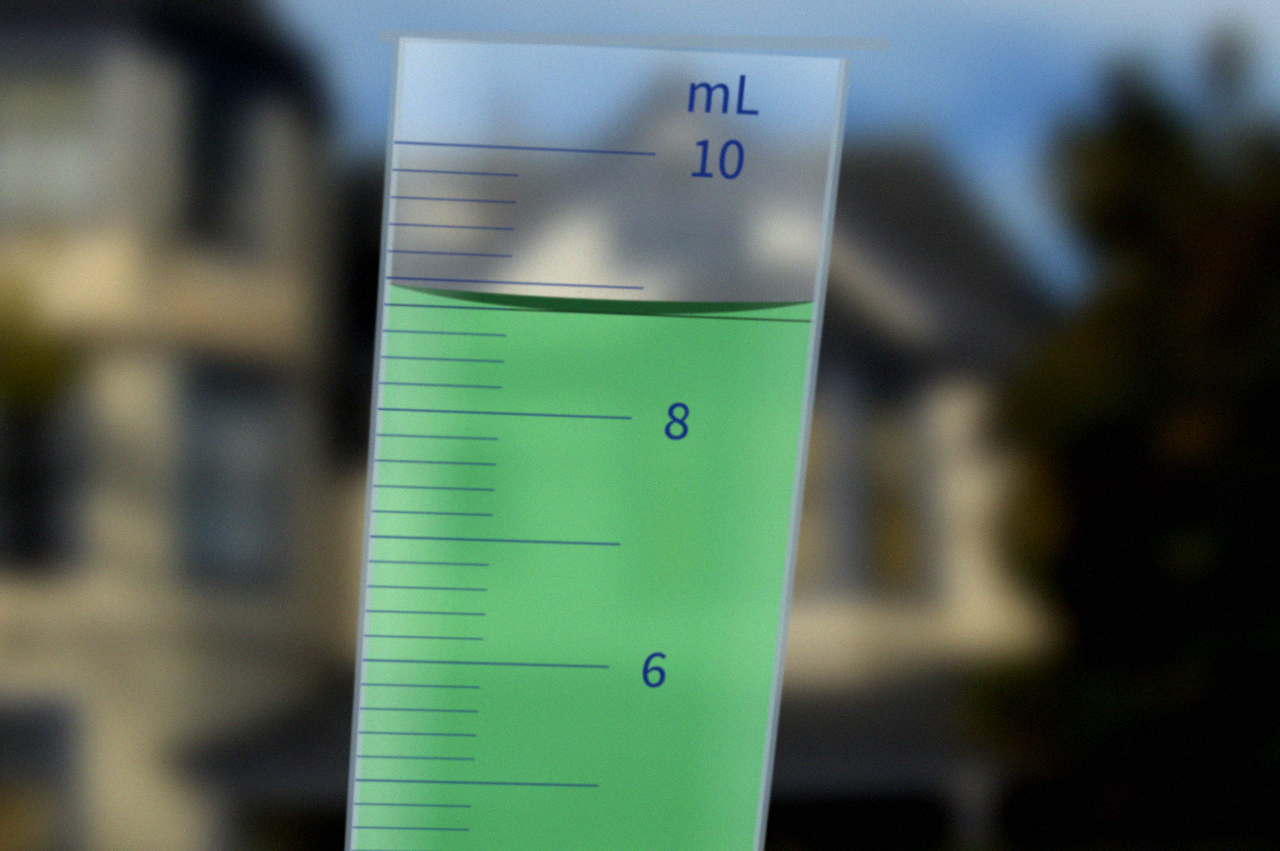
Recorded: 8.8 mL
